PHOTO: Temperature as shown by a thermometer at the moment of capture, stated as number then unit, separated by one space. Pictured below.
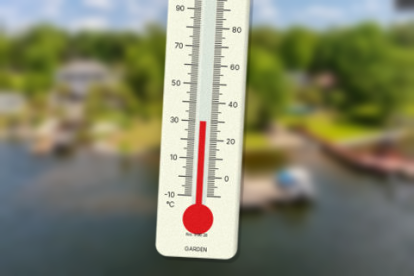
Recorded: 30 °C
